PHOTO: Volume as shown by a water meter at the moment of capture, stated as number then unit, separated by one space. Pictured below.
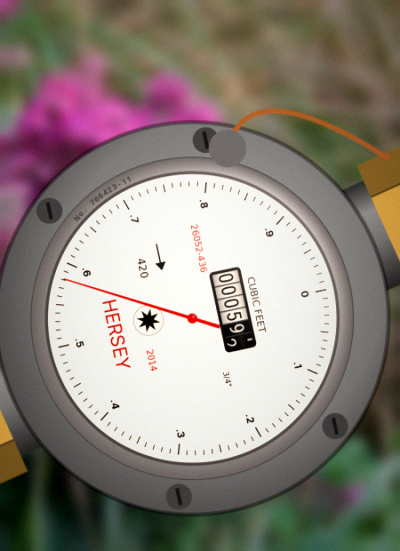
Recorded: 591.58 ft³
